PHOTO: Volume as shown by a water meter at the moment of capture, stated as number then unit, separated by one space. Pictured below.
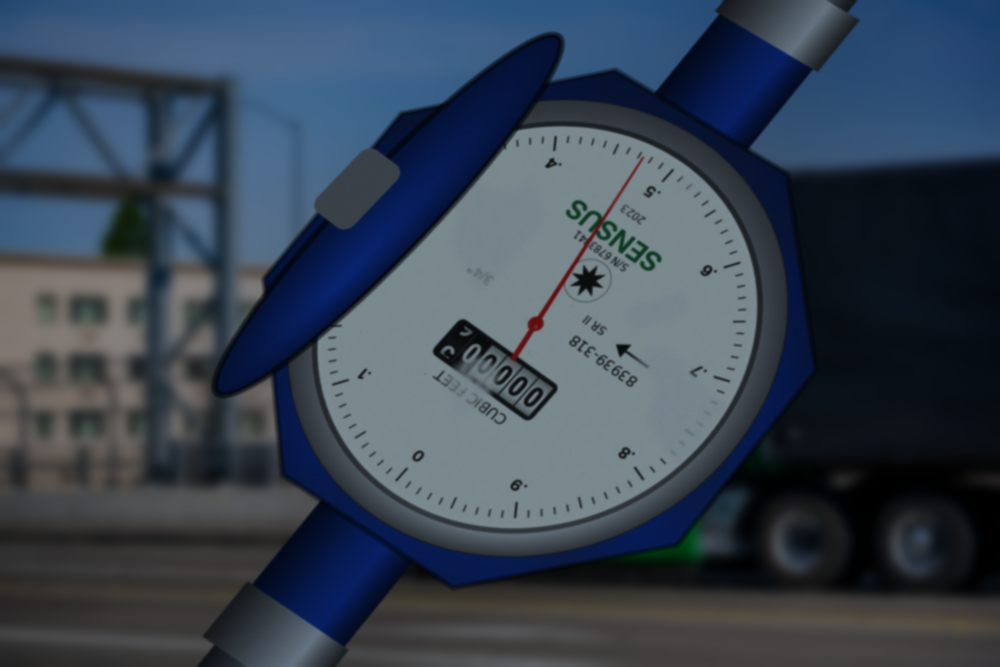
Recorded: 5.47 ft³
